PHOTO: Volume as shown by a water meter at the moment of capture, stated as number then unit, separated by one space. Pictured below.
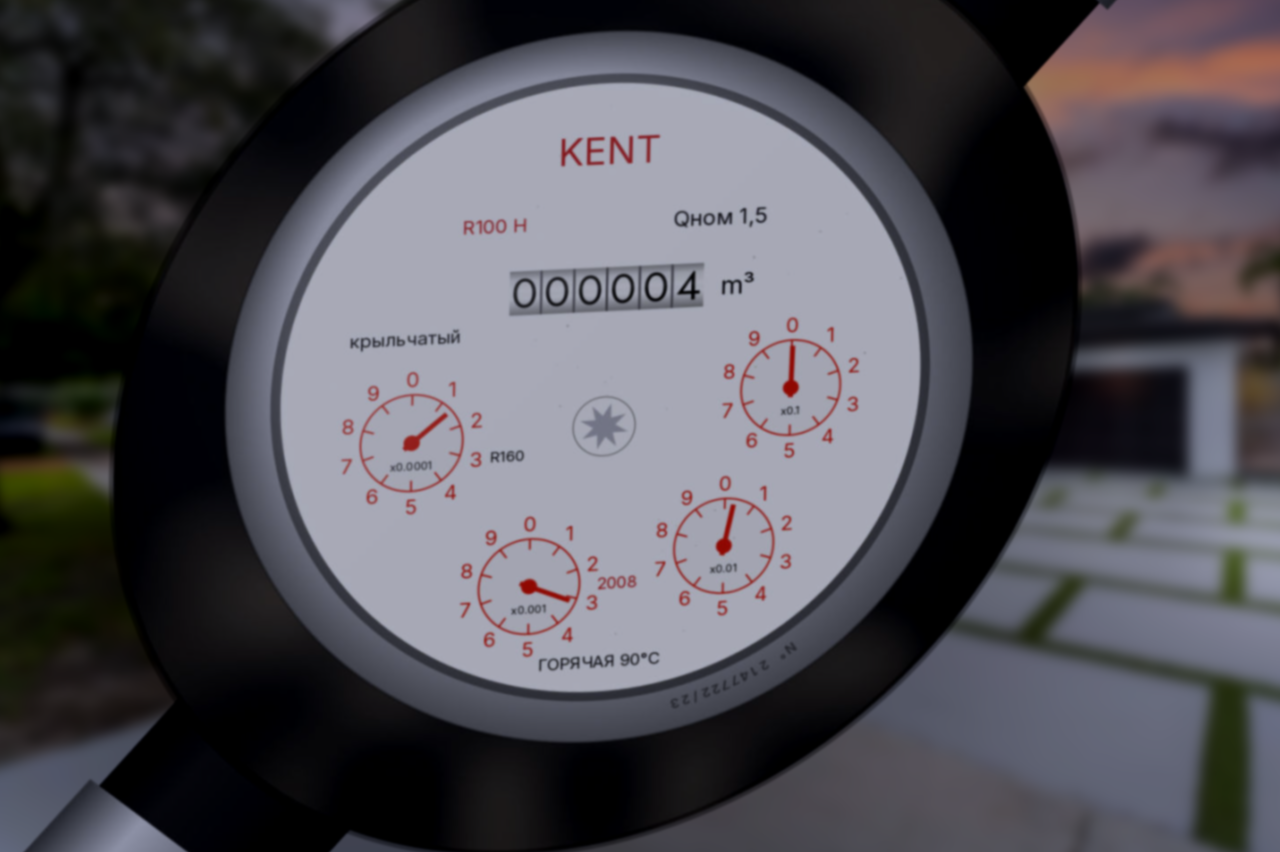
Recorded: 4.0031 m³
